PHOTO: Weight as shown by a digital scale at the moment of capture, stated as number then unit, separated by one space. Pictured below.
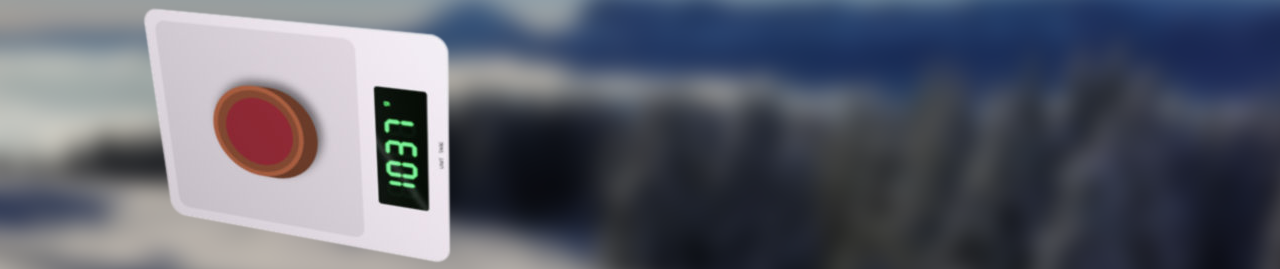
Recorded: 1037 g
